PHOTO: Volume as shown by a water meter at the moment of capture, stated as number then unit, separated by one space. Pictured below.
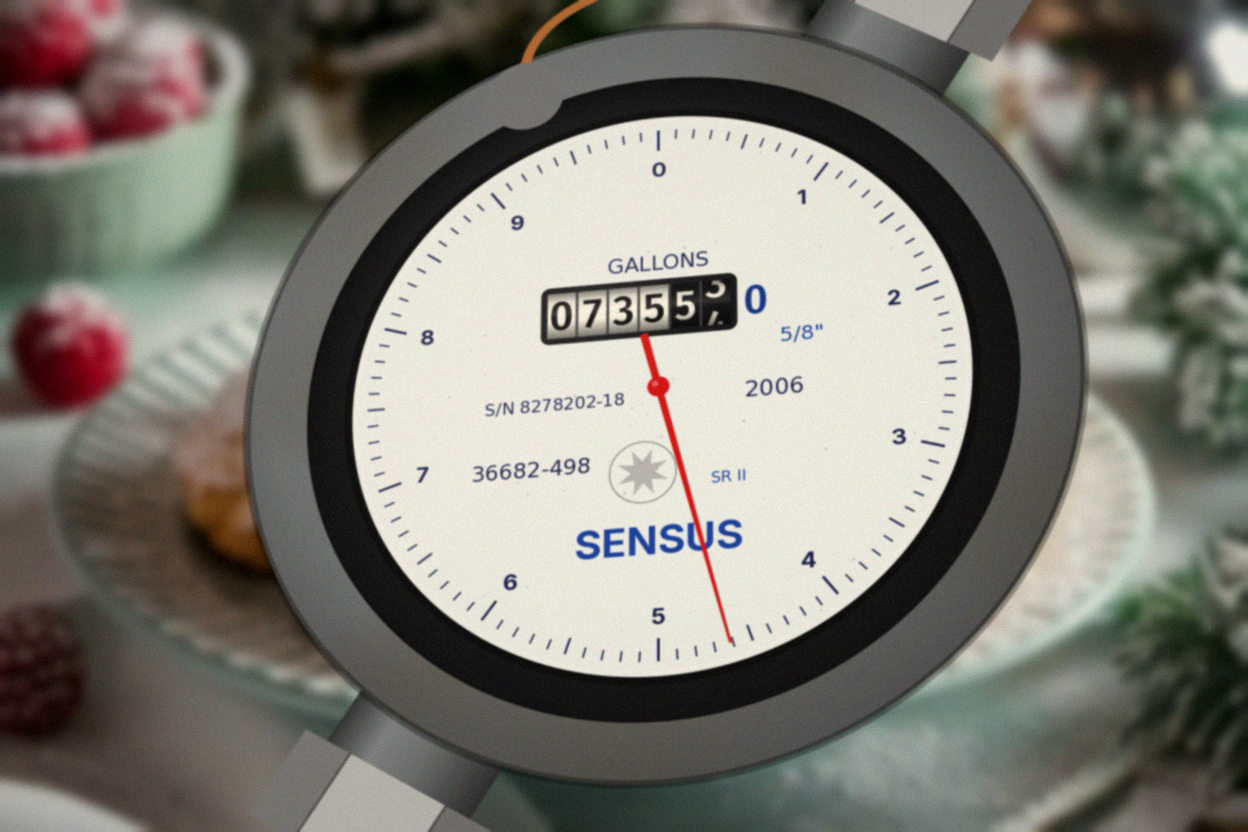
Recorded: 735534.6 gal
